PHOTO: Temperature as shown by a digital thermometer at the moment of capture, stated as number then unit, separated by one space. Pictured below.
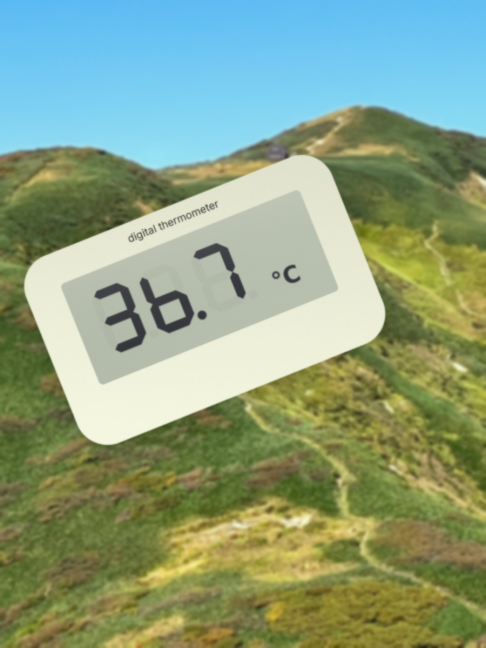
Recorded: 36.7 °C
